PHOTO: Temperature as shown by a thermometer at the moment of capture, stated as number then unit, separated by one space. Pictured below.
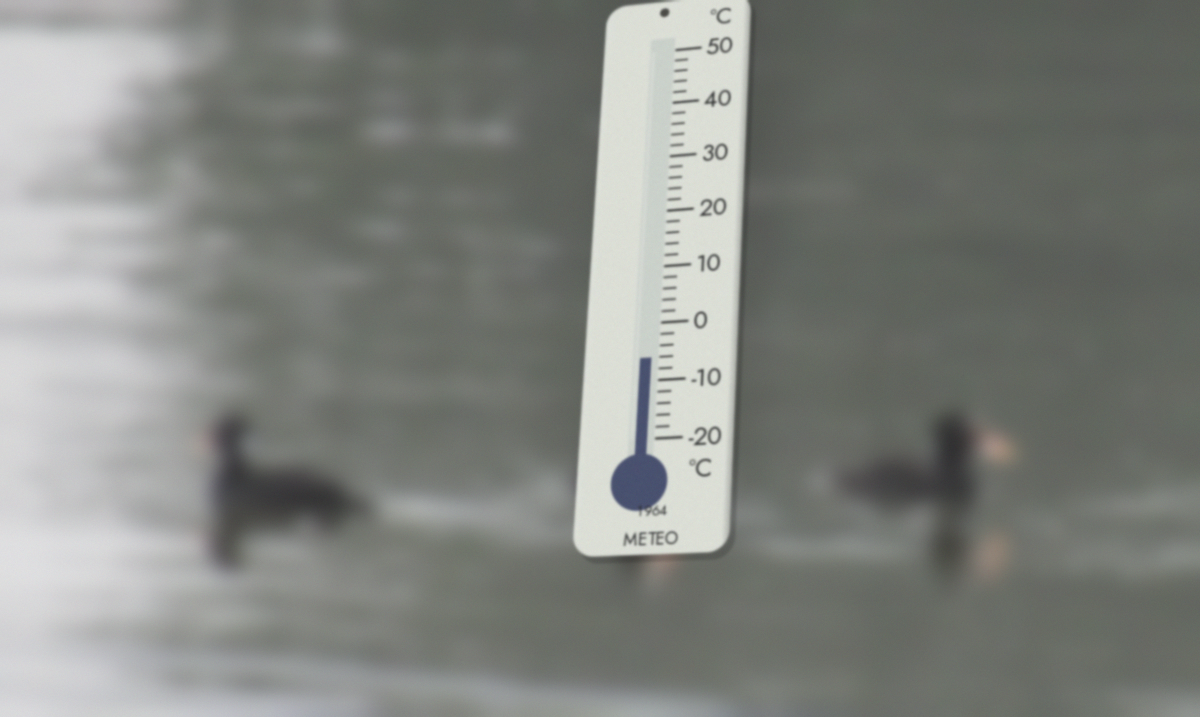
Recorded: -6 °C
